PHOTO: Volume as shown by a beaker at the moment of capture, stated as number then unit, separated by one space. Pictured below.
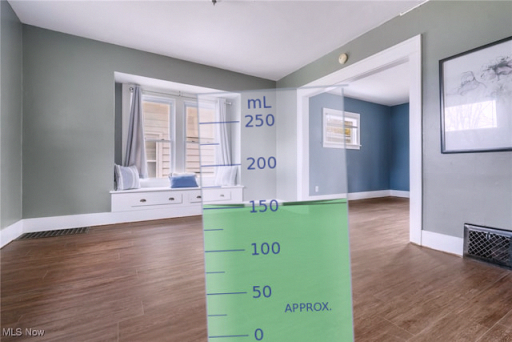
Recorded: 150 mL
